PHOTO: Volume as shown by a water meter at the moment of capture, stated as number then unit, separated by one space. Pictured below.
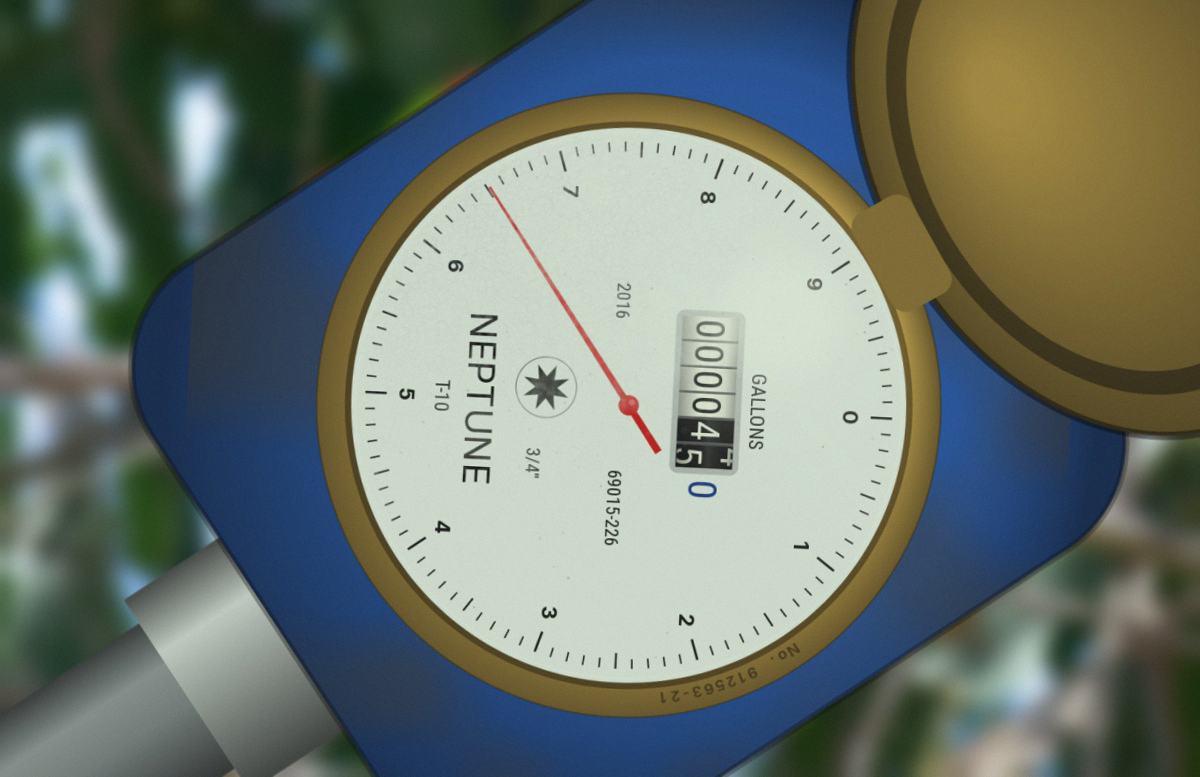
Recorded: 446.5 gal
